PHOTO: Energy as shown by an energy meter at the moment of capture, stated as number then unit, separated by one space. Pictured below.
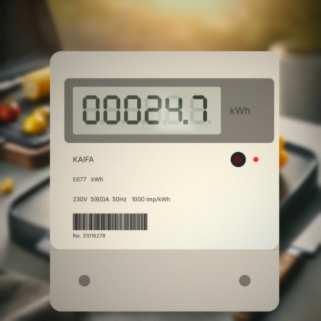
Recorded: 24.7 kWh
